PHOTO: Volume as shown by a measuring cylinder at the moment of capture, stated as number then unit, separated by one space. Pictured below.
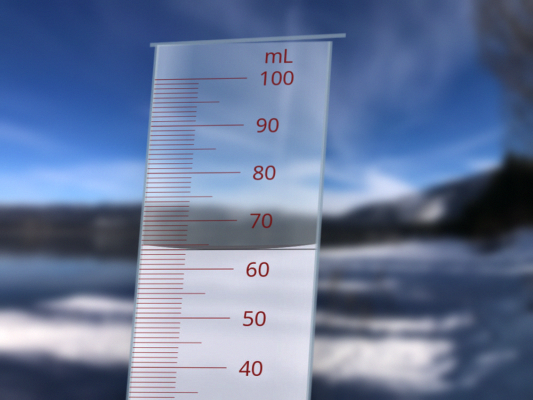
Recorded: 64 mL
